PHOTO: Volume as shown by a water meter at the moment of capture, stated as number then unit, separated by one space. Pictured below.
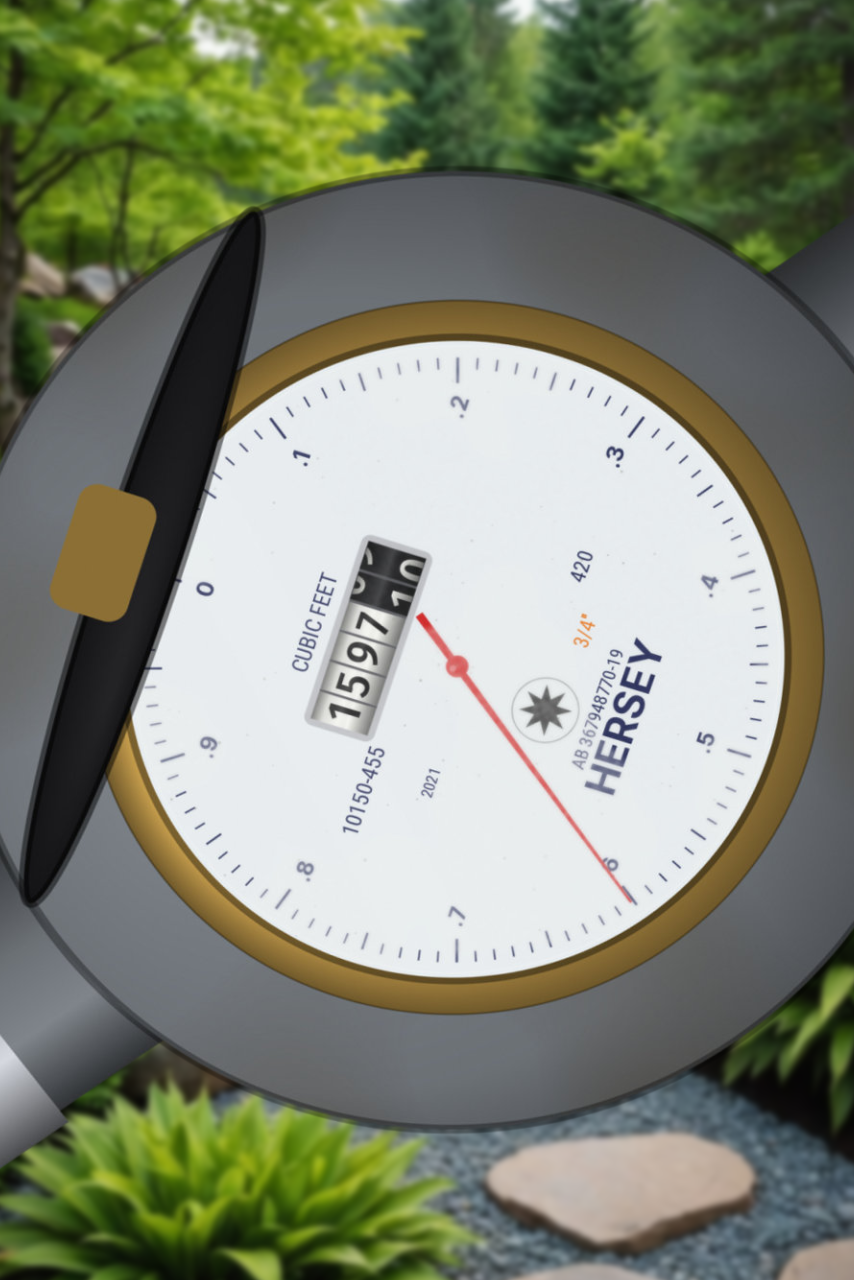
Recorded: 159709.60 ft³
